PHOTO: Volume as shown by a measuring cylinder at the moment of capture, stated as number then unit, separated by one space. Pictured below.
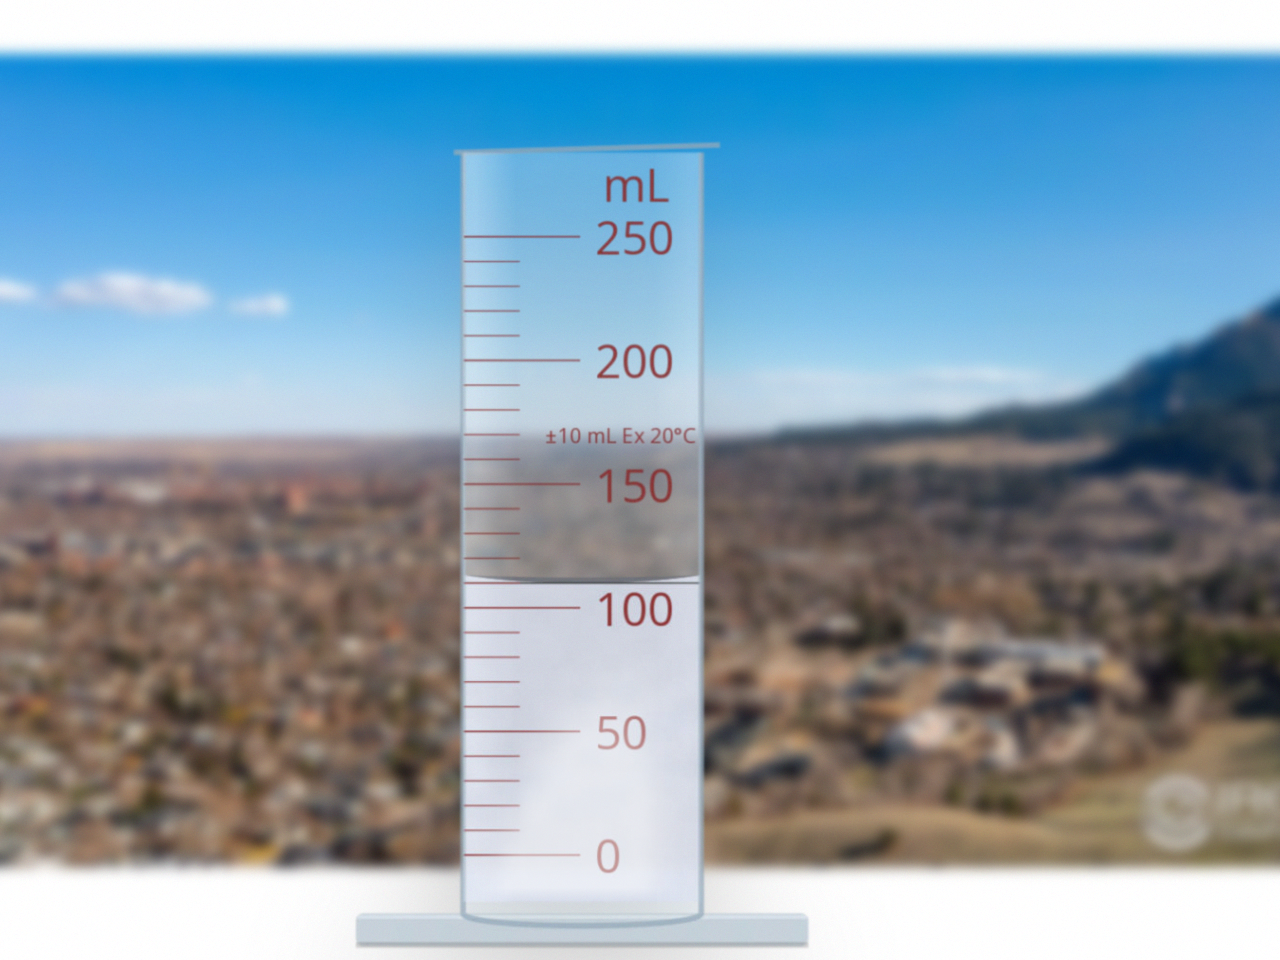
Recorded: 110 mL
